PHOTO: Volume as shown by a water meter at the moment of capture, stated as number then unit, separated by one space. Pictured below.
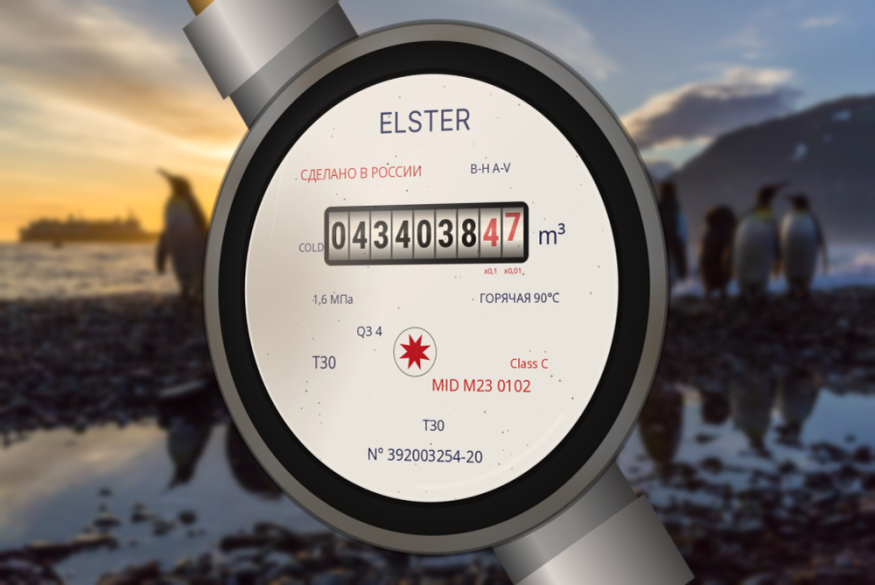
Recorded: 434038.47 m³
